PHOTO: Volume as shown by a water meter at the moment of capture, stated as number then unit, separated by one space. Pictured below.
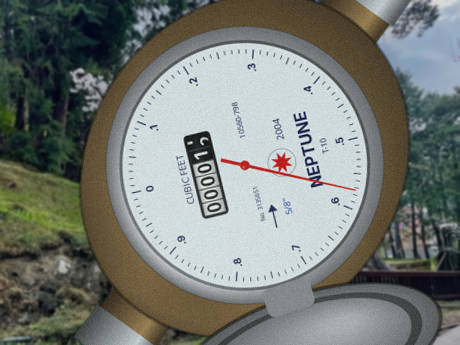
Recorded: 11.57 ft³
